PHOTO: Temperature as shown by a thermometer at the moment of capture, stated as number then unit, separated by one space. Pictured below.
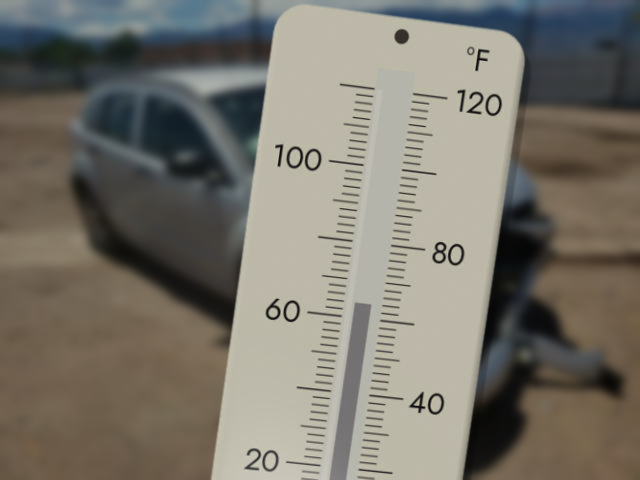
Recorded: 64 °F
